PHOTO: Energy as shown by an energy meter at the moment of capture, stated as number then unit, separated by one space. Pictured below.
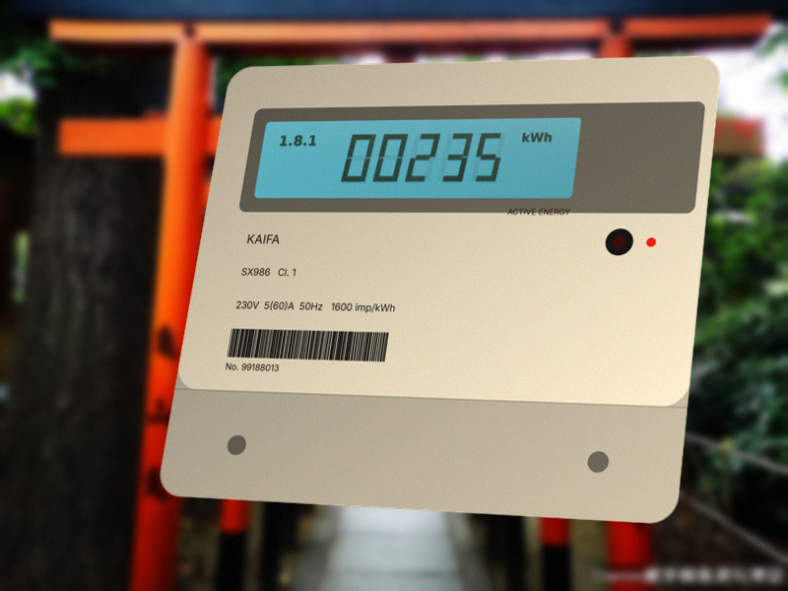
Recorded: 235 kWh
